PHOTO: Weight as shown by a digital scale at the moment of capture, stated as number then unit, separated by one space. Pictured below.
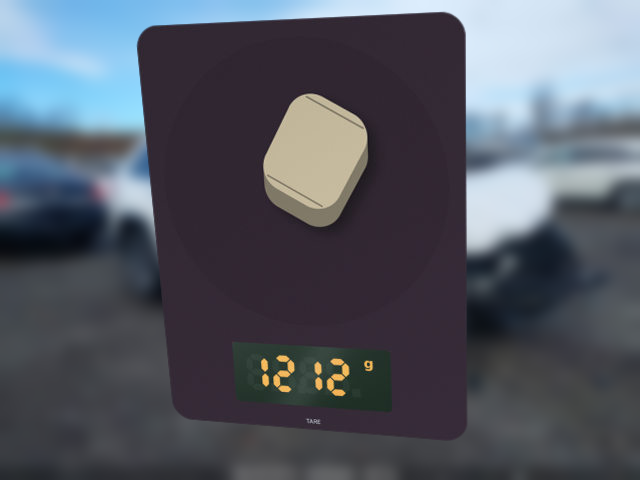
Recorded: 1212 g
